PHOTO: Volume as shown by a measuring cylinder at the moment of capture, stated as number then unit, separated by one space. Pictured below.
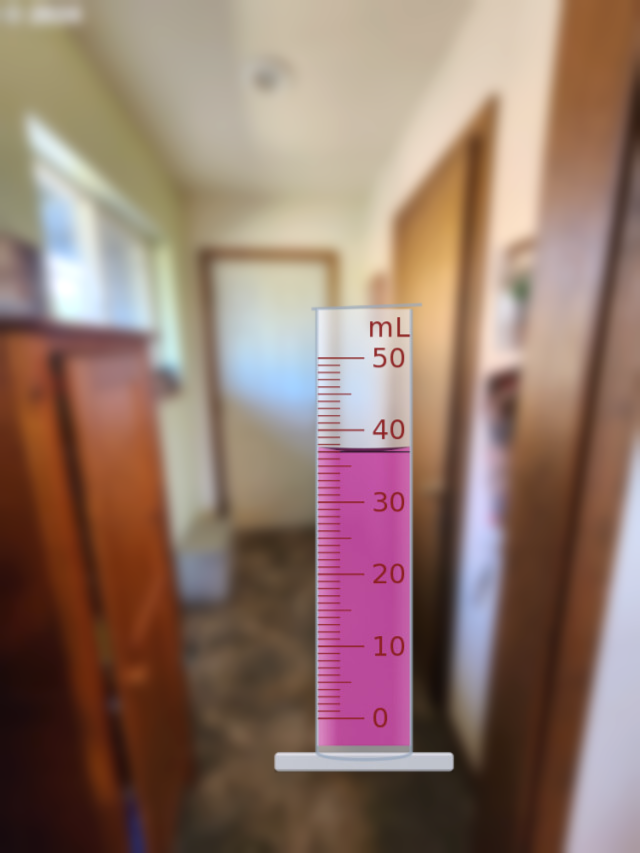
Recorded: 37 mL
